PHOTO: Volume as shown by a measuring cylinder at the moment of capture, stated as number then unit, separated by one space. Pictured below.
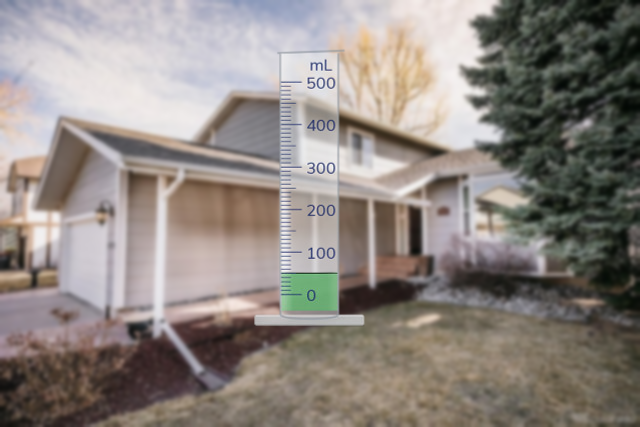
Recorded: 50 mL
